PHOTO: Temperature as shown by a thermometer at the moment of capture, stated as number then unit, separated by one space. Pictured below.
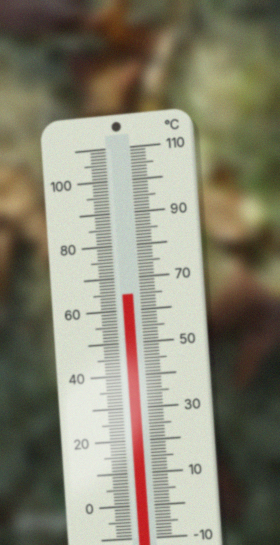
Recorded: 65 °C
